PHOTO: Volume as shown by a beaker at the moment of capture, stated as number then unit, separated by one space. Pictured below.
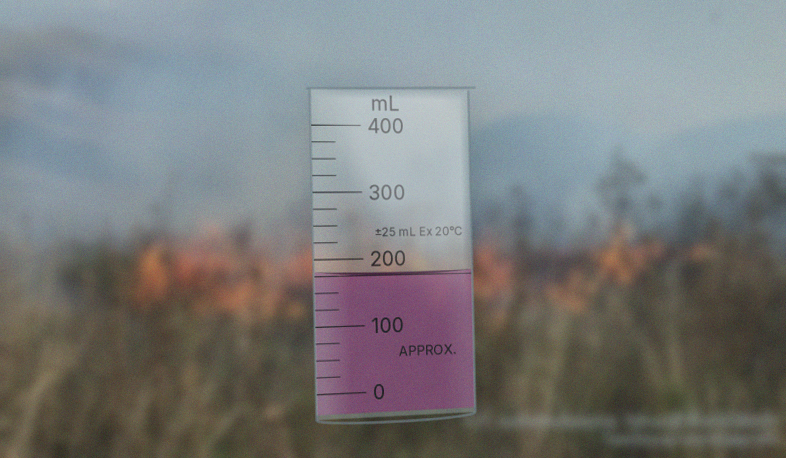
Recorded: 175 mL
